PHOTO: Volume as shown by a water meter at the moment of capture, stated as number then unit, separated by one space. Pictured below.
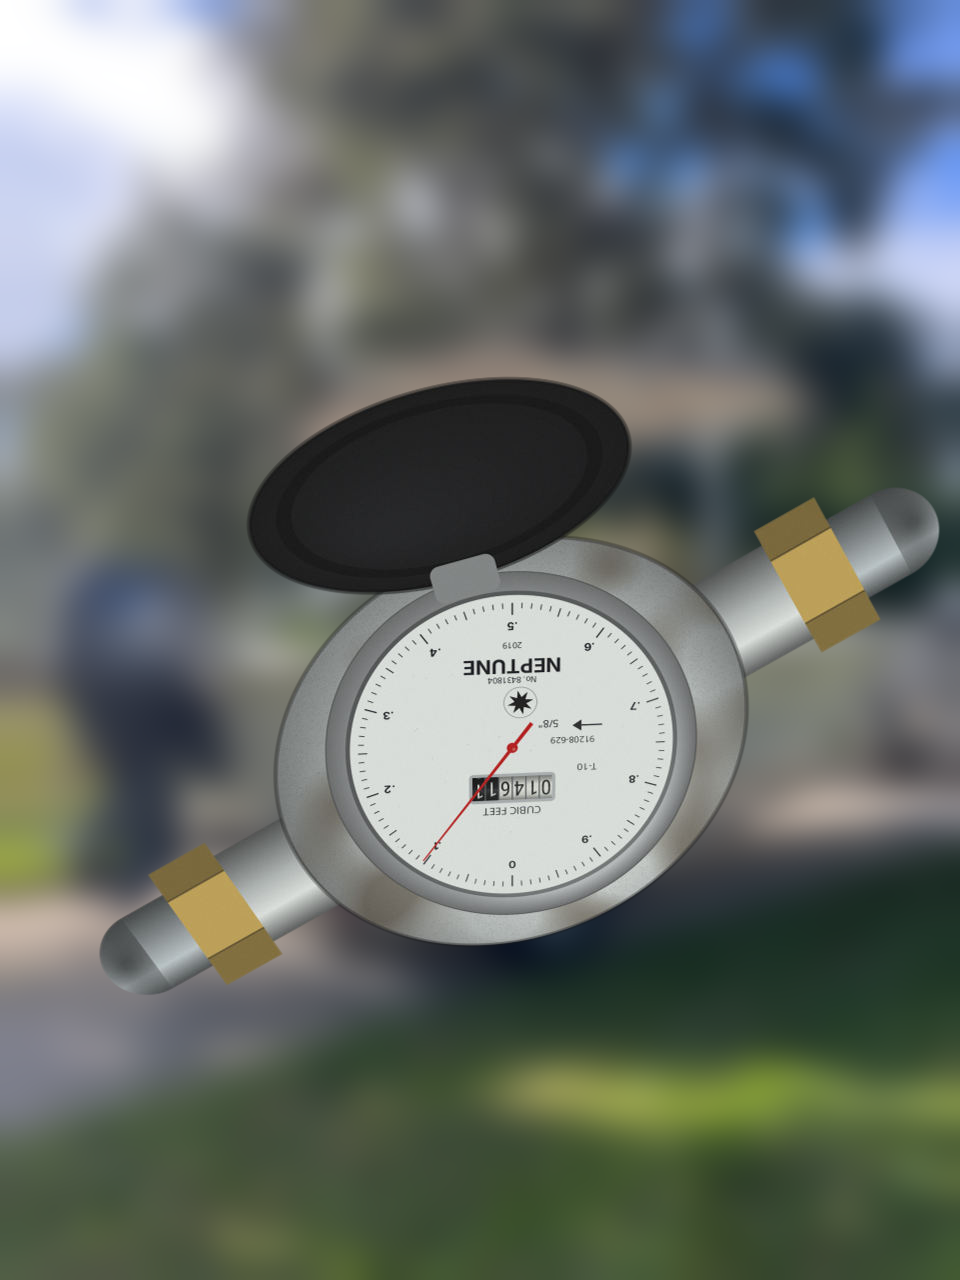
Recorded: 14611.10 ft³
